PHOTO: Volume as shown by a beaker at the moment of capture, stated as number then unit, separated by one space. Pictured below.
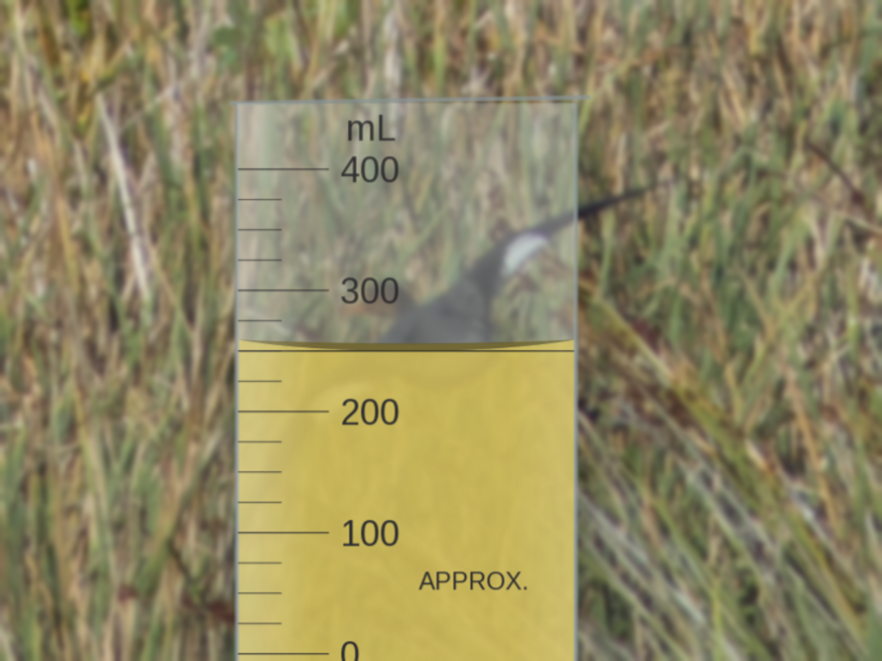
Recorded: 250 mL
